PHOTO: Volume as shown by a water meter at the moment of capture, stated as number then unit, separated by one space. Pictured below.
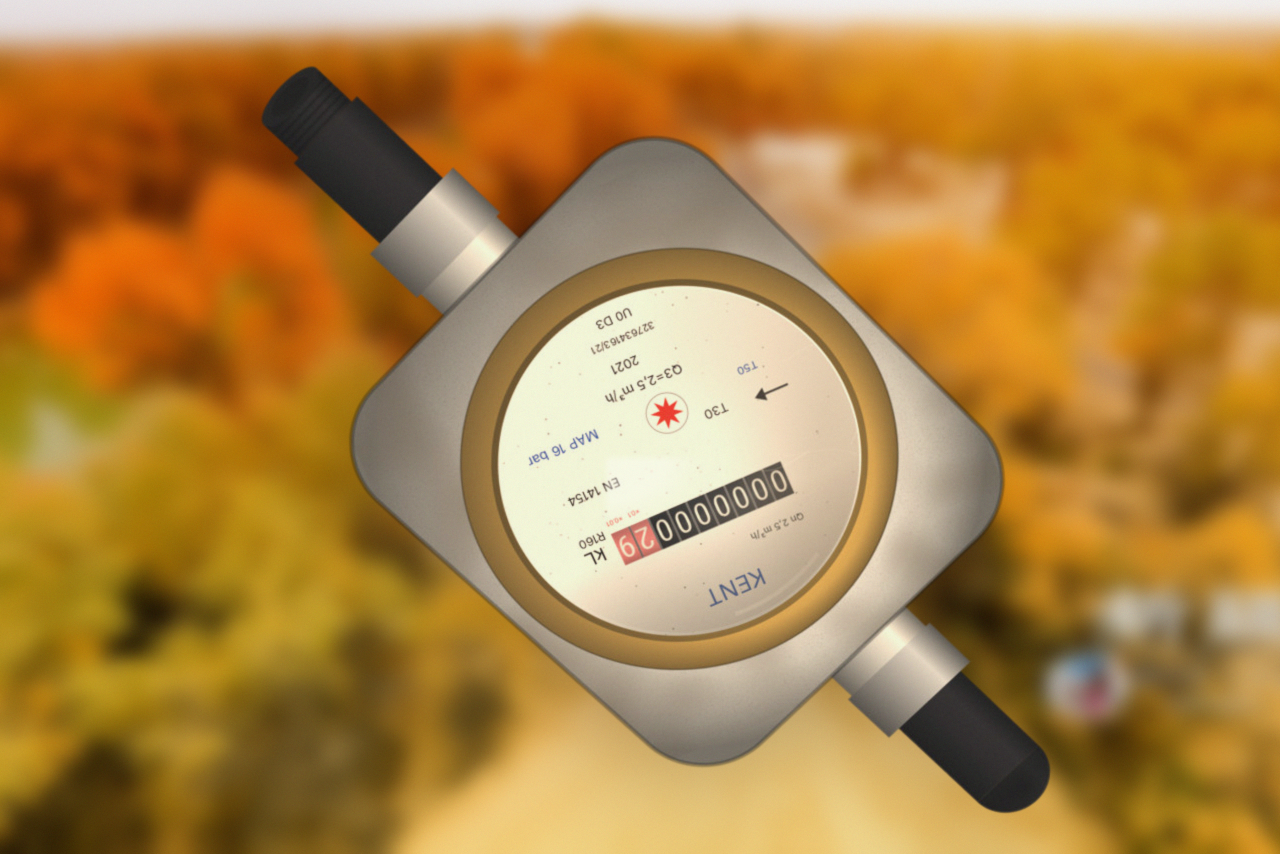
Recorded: 0.29 kL
